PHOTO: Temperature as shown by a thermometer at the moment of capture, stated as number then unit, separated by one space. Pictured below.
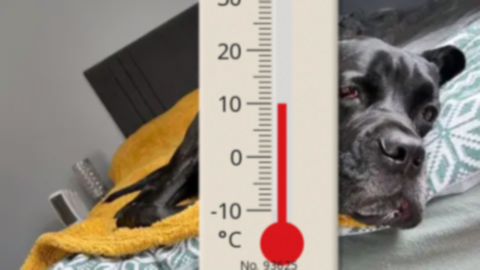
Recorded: 10 °C
